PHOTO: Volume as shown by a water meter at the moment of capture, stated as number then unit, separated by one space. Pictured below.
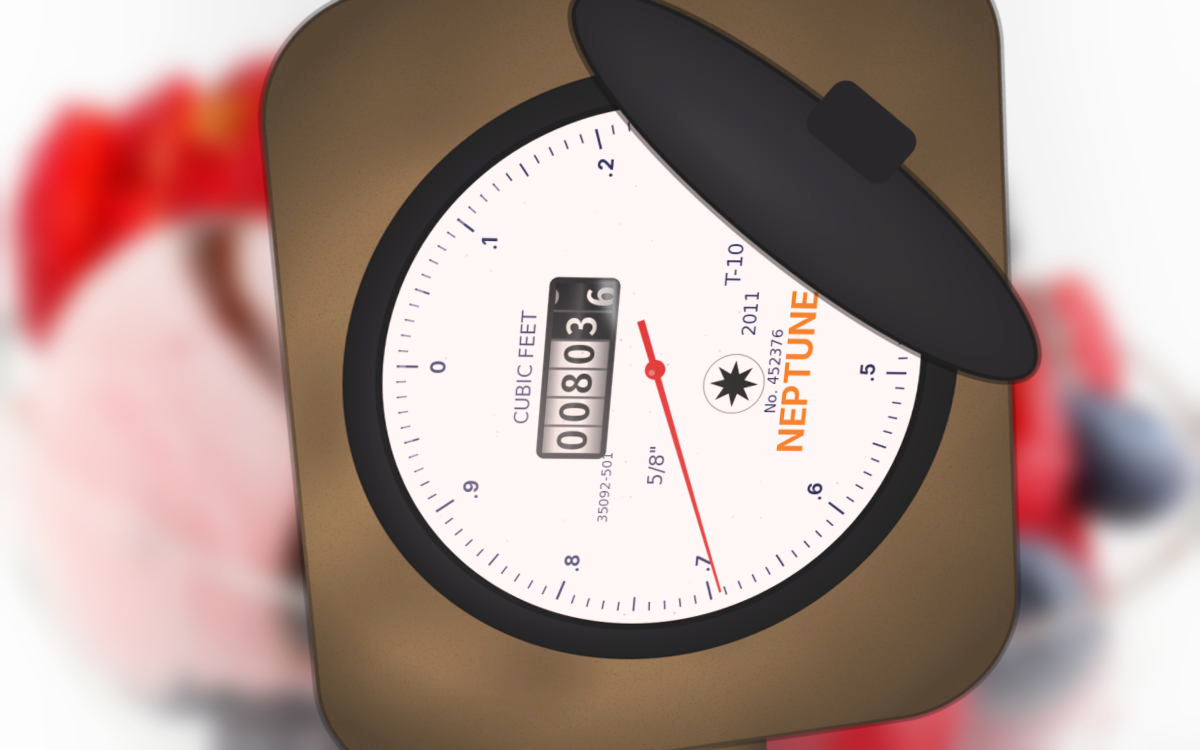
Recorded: 8035.69 ft³
